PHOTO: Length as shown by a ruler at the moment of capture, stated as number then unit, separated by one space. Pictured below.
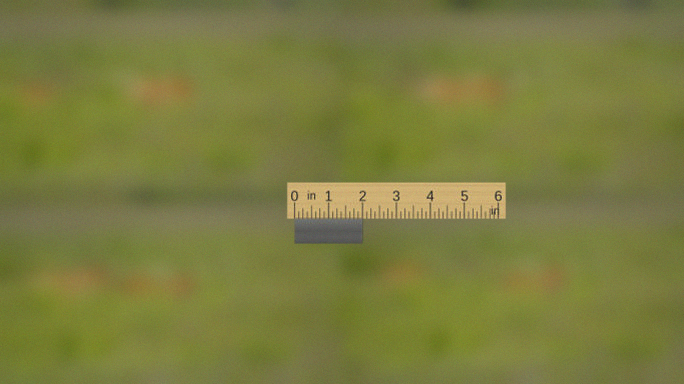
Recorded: 2 in
